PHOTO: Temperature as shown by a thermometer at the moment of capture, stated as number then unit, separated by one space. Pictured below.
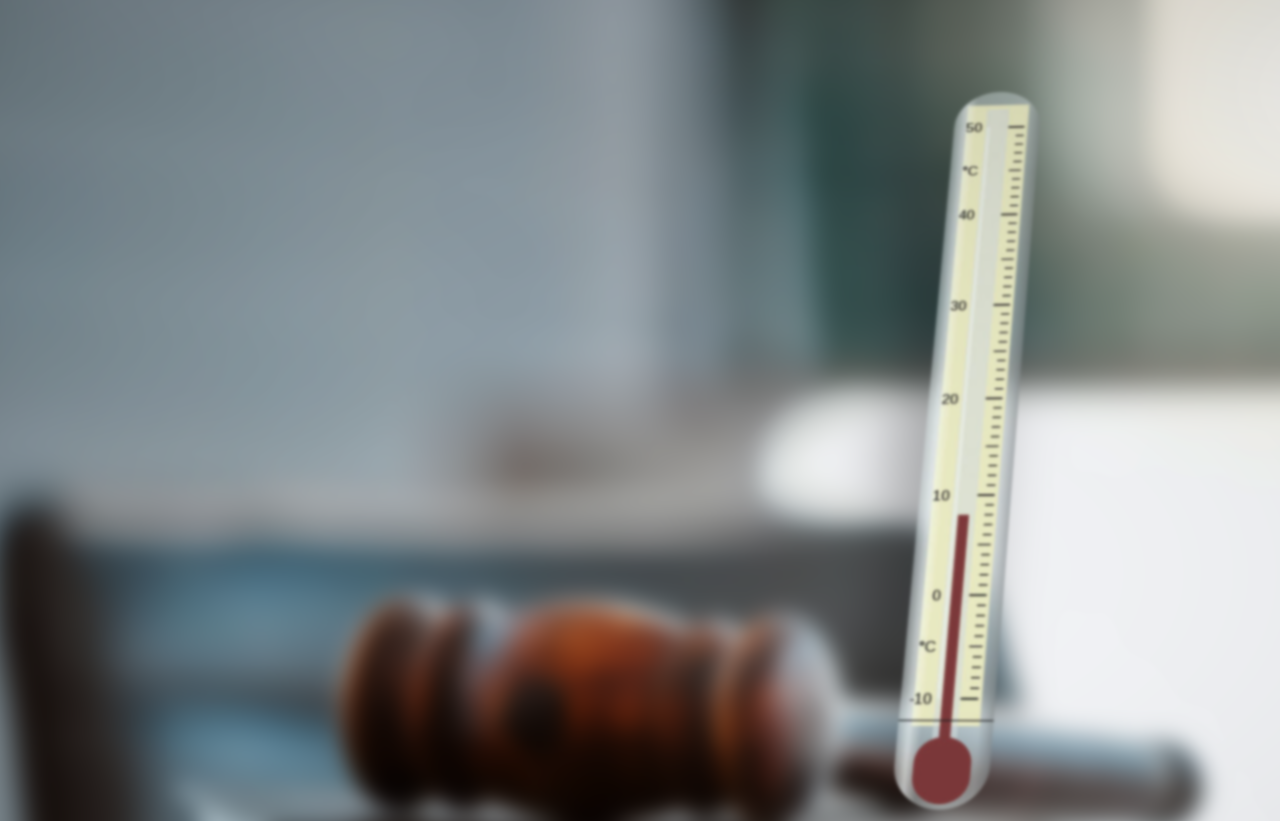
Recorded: 8 °C
